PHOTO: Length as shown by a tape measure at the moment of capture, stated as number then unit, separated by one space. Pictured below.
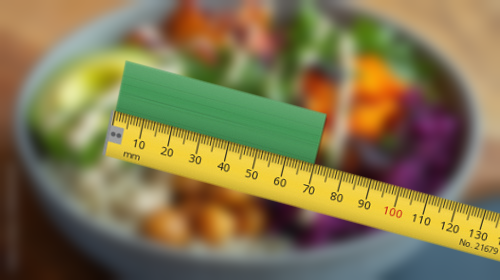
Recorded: 70 mm
